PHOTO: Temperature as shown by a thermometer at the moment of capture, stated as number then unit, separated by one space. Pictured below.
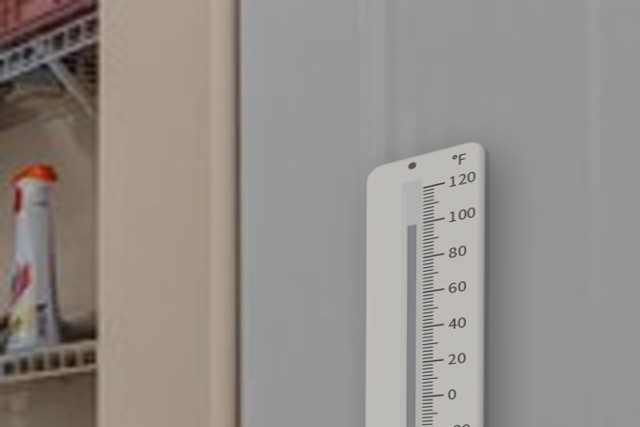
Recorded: 100 °F
